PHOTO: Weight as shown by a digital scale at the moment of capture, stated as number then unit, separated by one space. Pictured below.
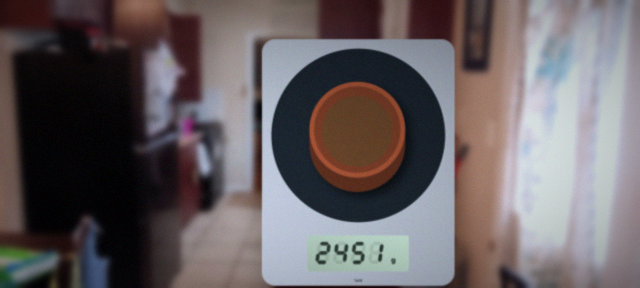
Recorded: 2451 g
